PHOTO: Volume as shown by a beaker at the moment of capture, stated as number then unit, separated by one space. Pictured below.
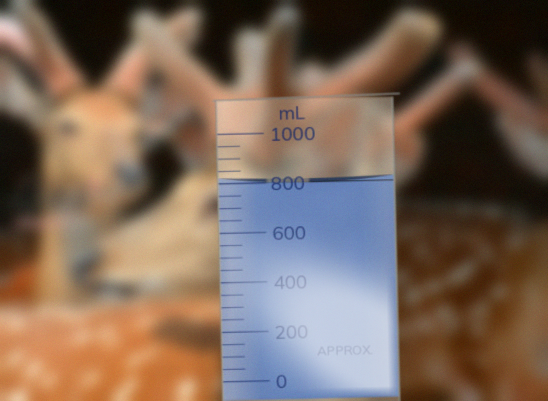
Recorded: 800 mL
